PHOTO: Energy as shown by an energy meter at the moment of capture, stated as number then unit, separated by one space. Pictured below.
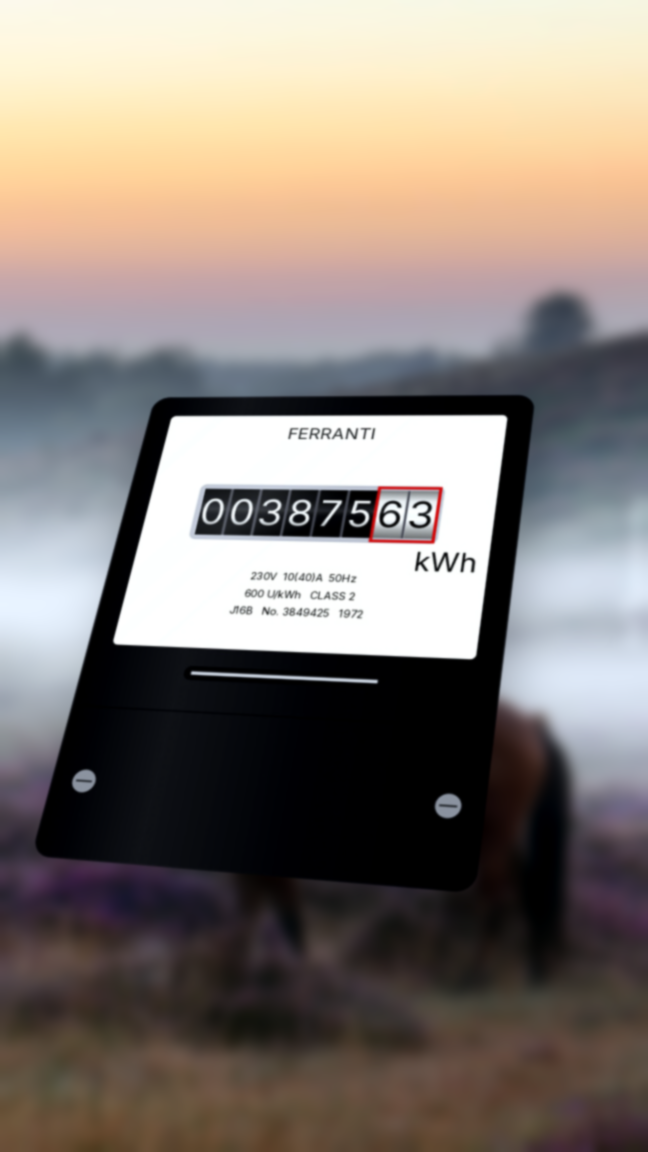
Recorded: 3875.63 kWh
